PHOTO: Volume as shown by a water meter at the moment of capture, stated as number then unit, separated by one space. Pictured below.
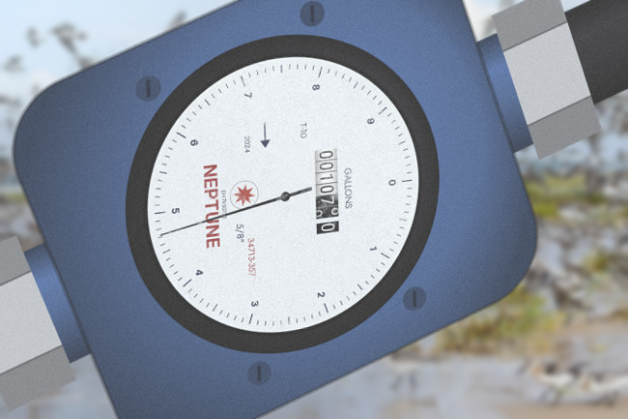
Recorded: 10784.7 gal
